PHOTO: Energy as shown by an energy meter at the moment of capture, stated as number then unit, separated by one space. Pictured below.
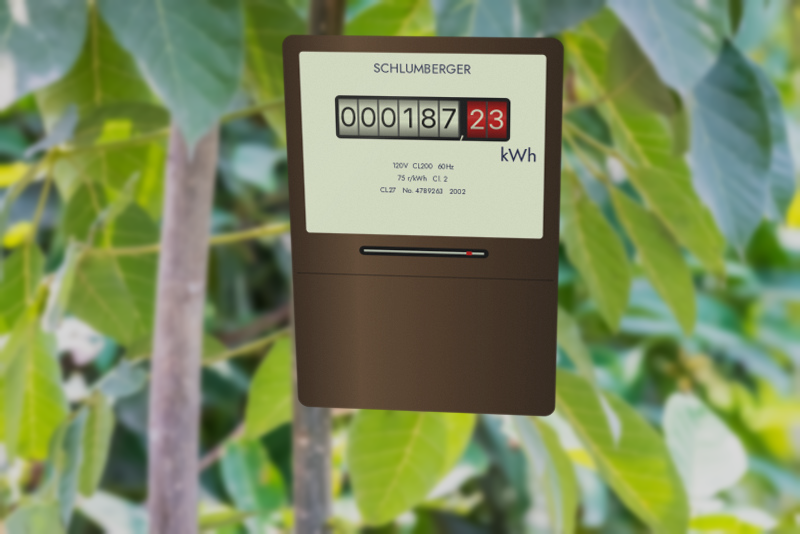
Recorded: 187.23 kWh
